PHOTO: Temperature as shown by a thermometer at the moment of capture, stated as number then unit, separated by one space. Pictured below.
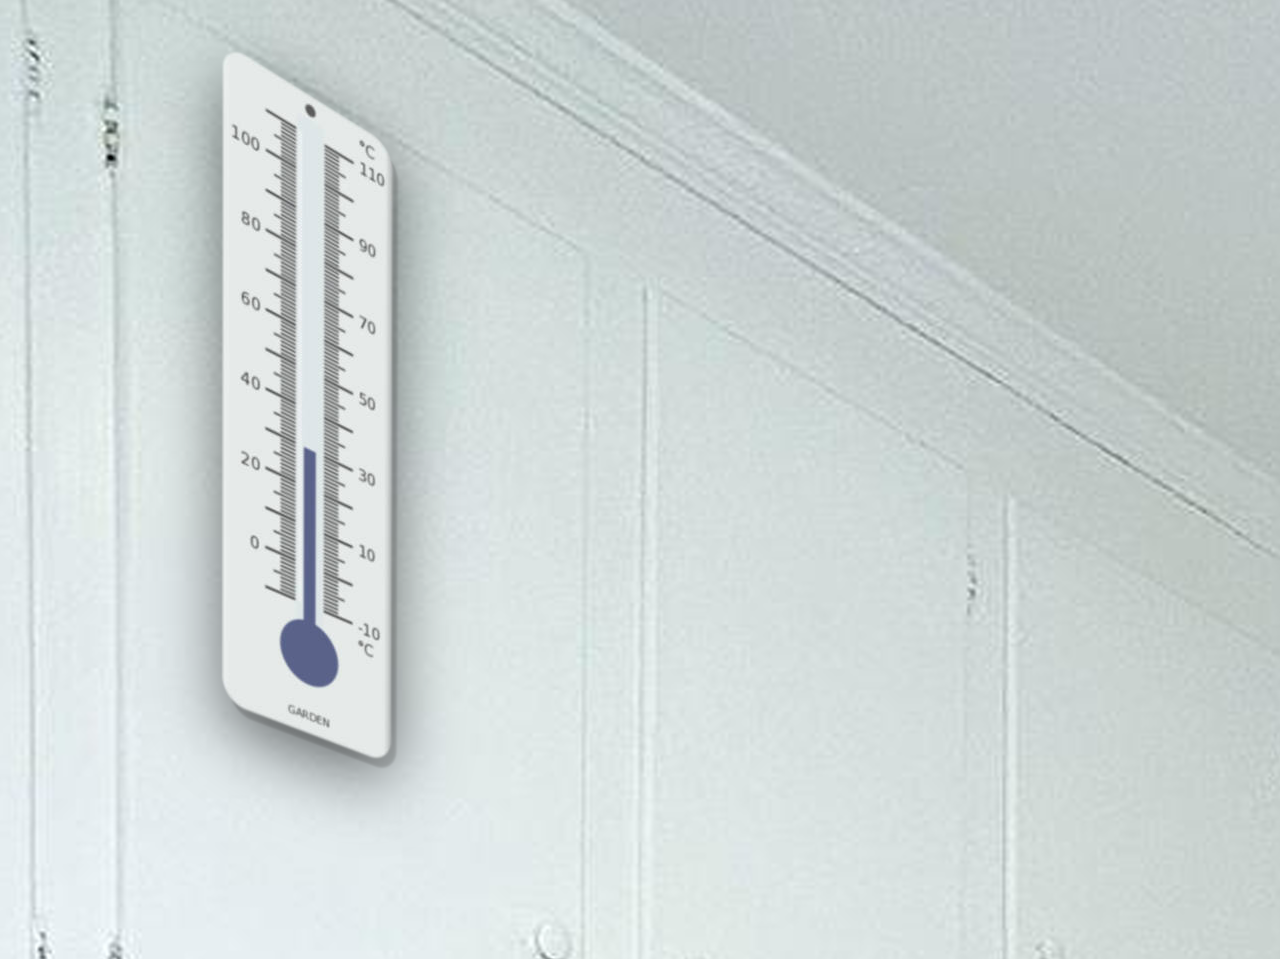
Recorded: 30 °C
